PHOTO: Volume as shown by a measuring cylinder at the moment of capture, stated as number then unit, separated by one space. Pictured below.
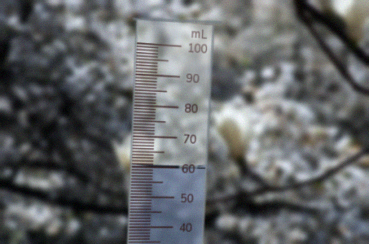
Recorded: 60 mL
